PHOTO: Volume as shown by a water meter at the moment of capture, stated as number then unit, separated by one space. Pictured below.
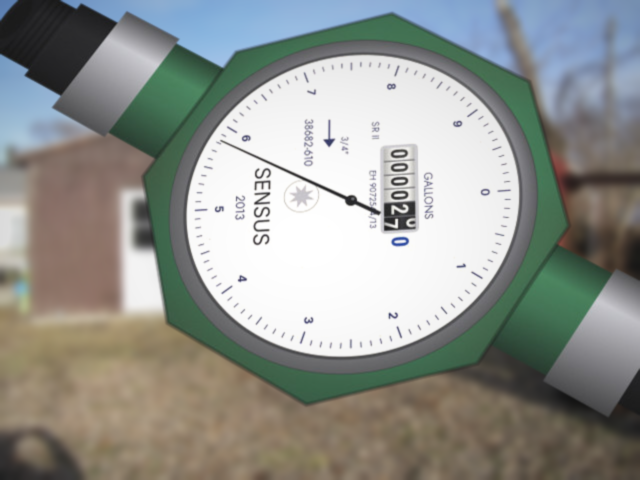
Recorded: 265.8 gal
